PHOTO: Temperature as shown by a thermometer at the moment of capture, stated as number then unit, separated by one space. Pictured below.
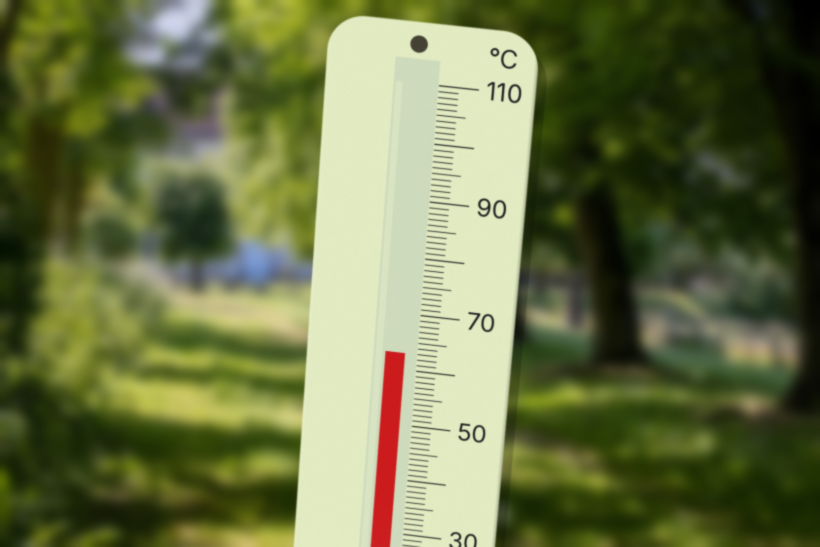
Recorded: 63 °C
